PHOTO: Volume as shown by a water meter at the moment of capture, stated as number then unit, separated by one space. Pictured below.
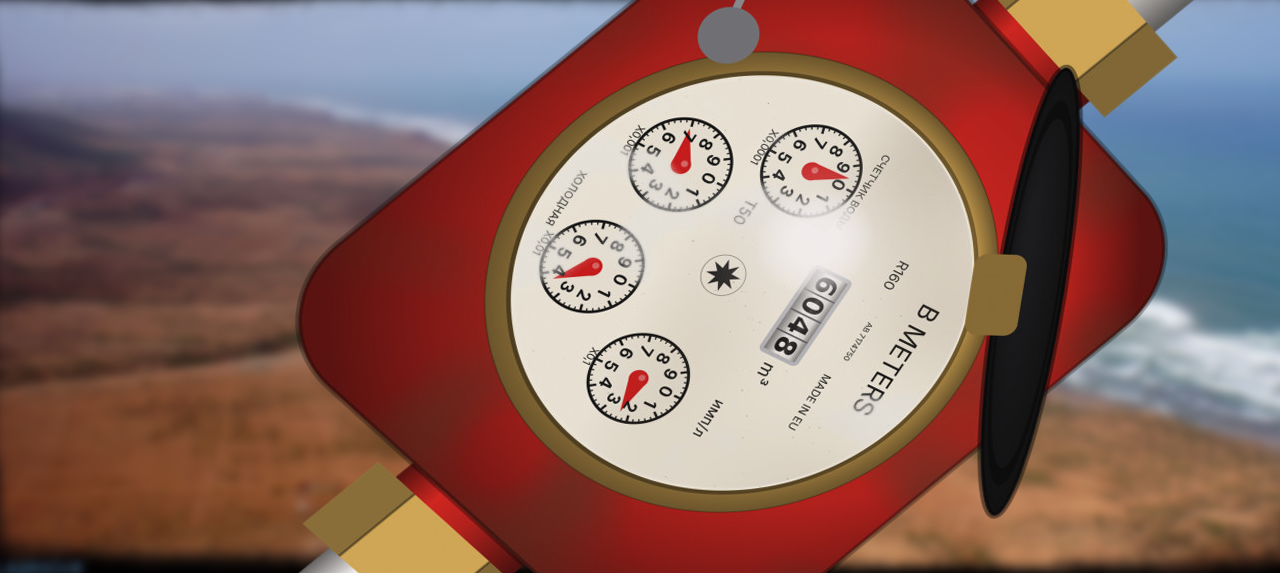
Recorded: 6048.2369 m³
